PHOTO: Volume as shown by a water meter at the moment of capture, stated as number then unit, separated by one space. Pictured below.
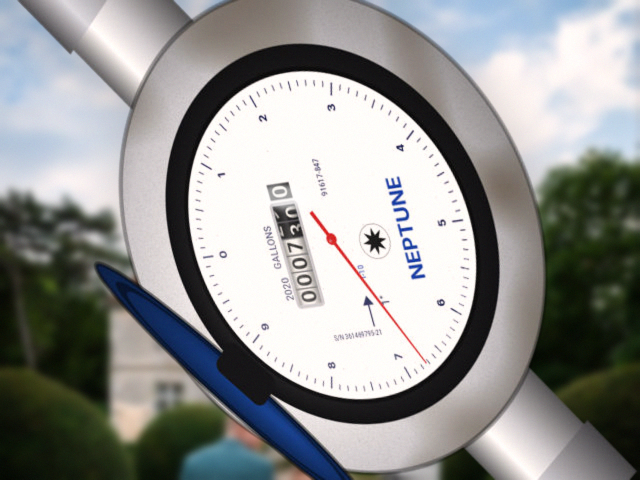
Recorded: 7296.7 gal
